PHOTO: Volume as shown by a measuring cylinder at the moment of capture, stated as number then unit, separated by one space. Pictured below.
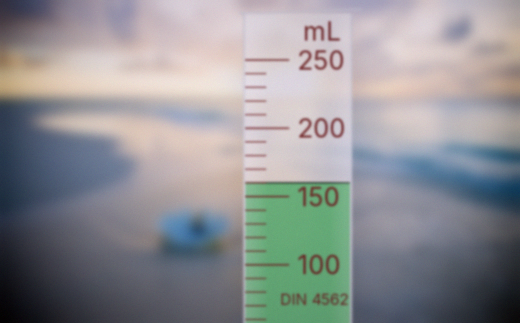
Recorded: 160 mL
